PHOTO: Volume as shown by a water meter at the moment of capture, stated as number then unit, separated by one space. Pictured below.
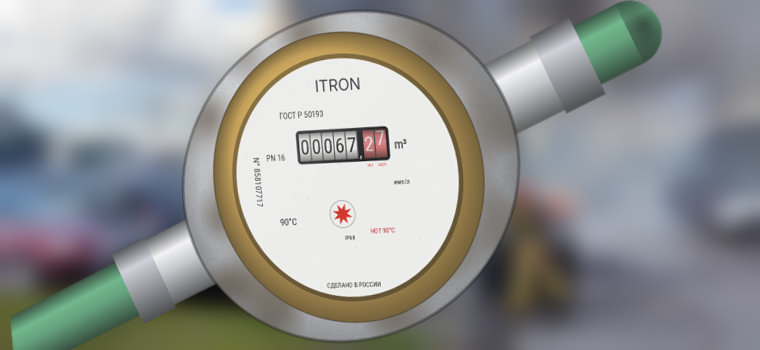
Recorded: 67.27 m³
